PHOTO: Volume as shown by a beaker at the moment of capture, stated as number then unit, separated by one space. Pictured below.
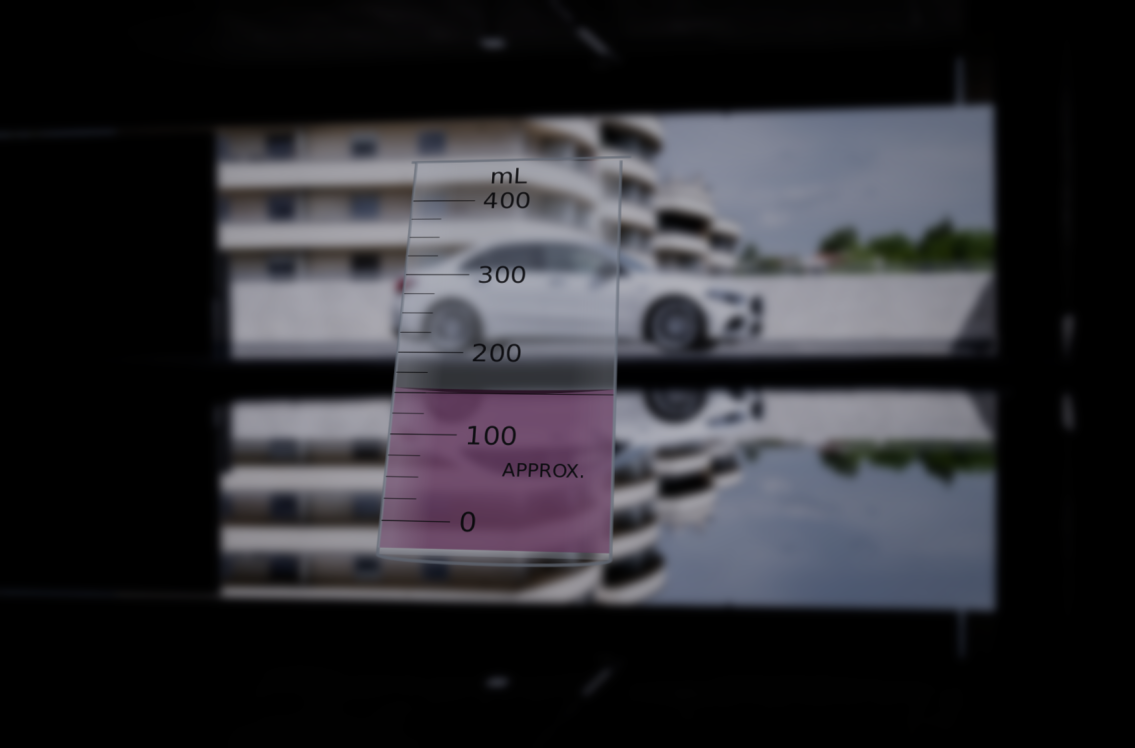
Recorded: 150 mL
